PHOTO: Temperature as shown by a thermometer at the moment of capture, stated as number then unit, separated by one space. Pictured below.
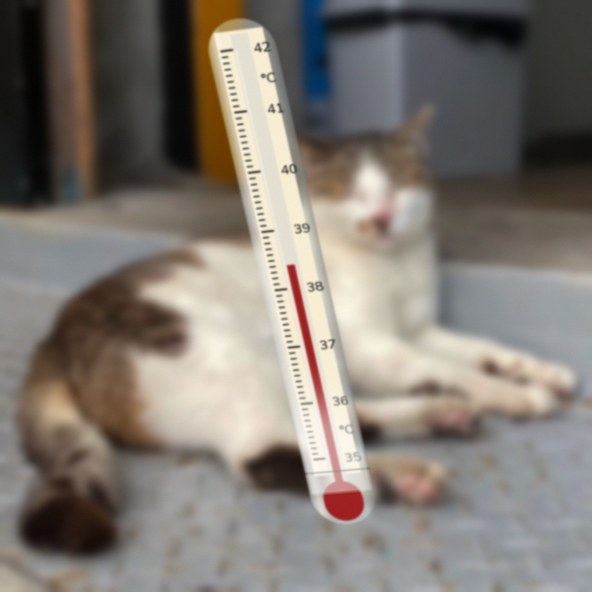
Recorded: 38.4 °C
